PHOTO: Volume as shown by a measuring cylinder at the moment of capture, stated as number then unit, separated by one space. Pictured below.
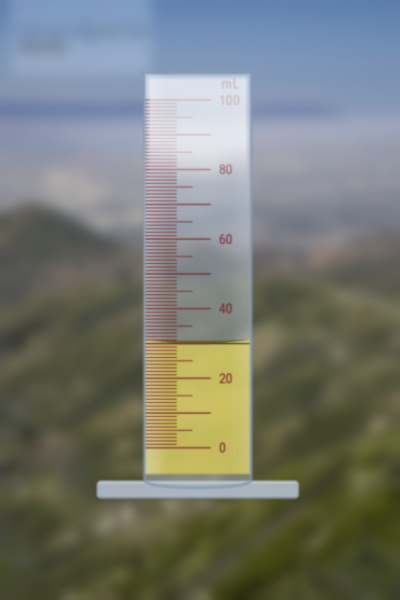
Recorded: 30 mL
